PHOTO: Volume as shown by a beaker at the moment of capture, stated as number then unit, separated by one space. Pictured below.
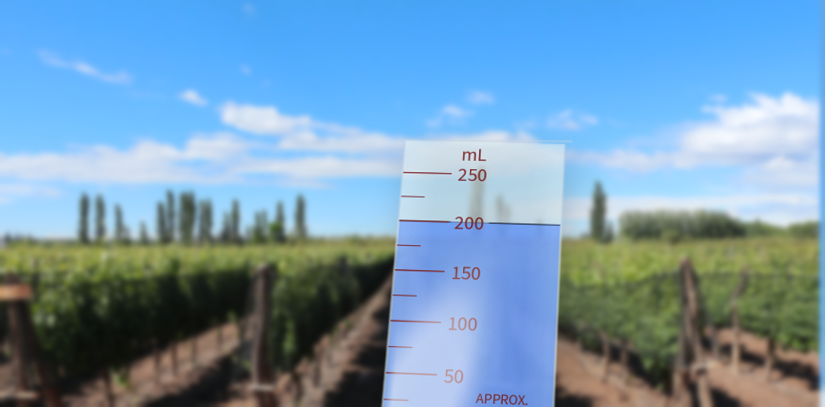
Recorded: 200 mL
